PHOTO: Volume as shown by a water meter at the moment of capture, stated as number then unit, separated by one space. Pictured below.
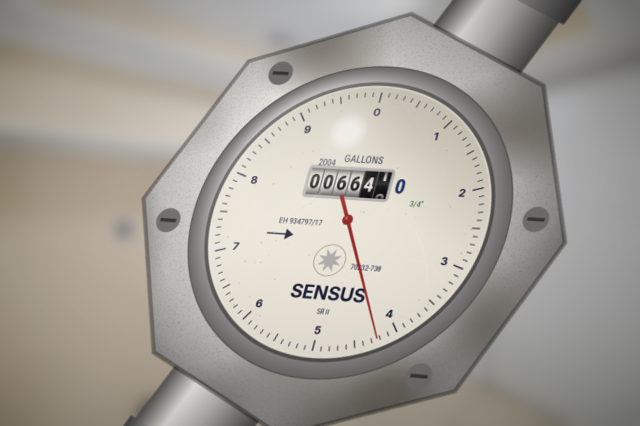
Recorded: 66414.2 gal
